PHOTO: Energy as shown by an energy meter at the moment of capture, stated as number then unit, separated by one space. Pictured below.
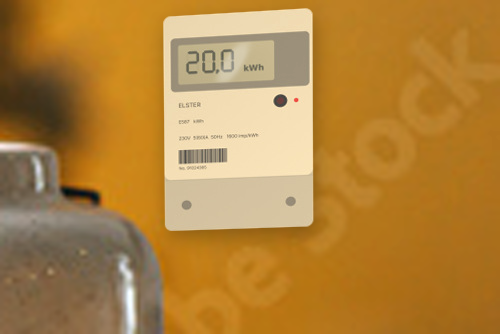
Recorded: 20.0 kWh
